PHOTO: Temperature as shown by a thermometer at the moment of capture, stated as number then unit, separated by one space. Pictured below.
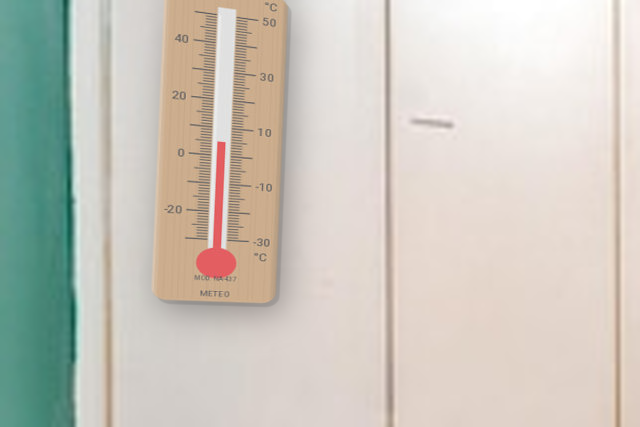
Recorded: 5 °C
